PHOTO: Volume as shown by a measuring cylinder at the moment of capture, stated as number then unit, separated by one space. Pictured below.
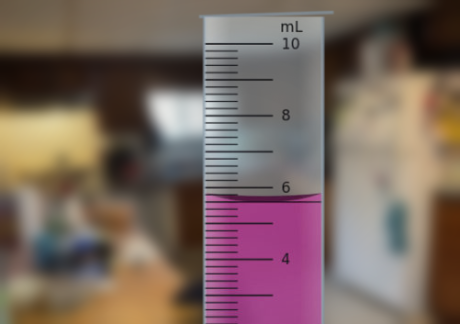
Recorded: 5.6 mL
